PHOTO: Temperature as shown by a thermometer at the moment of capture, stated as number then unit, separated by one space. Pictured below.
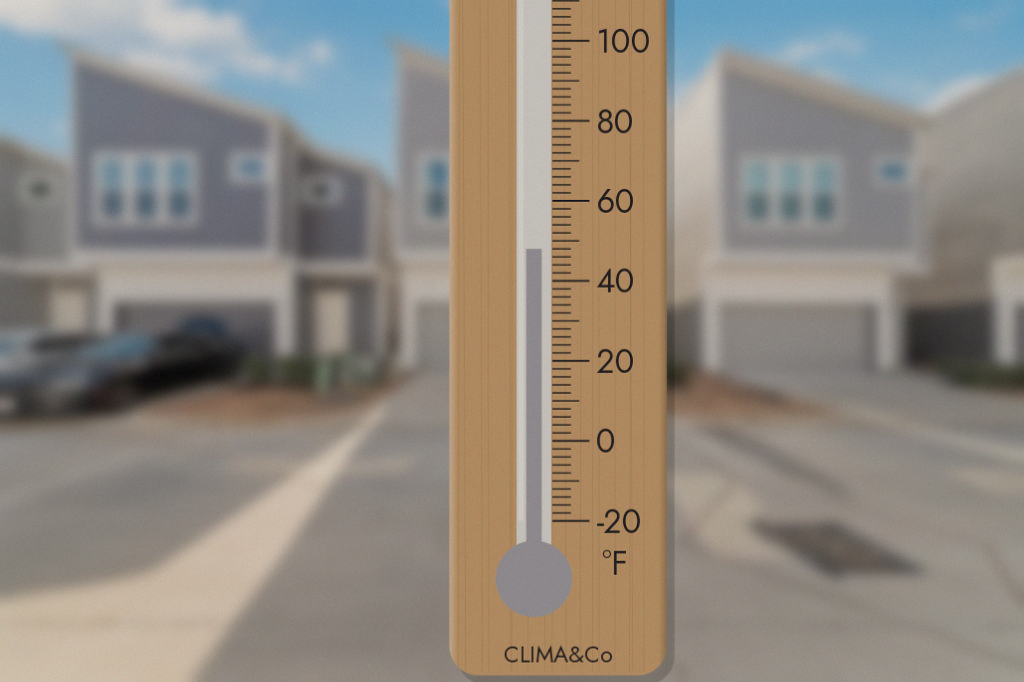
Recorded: 48 °F
